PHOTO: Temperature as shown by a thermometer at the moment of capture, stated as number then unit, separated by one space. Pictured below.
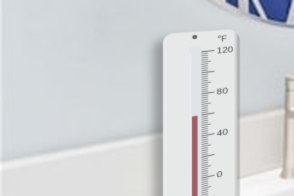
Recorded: 60 °F
